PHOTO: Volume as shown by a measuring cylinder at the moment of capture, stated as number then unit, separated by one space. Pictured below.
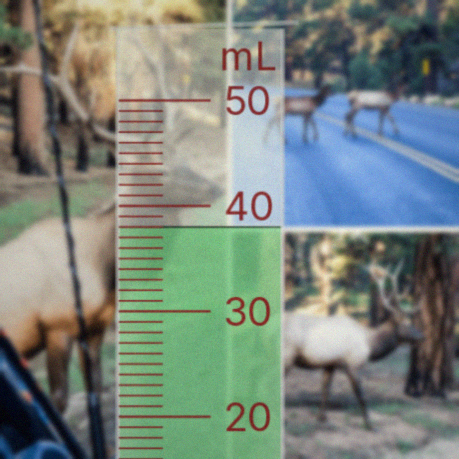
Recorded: 38 mL
